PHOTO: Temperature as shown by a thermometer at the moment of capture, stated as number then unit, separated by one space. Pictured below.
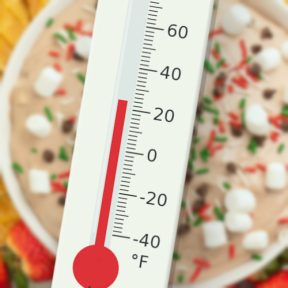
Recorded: 24 °F
